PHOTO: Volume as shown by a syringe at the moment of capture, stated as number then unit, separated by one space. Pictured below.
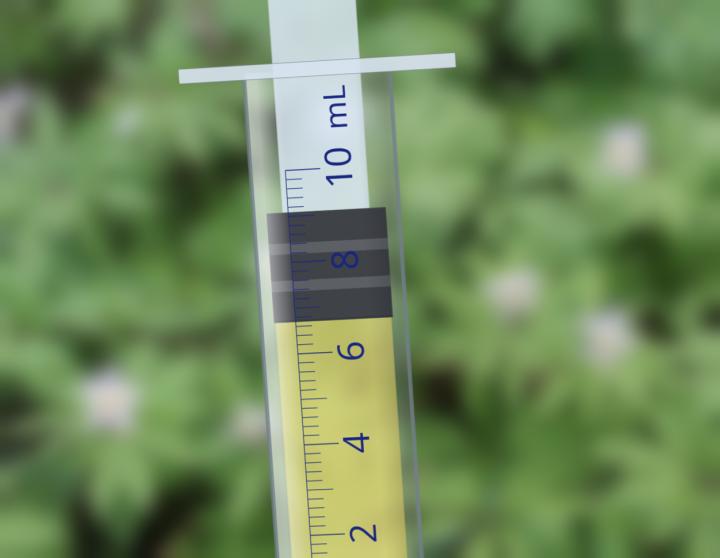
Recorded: 6.7 mL
